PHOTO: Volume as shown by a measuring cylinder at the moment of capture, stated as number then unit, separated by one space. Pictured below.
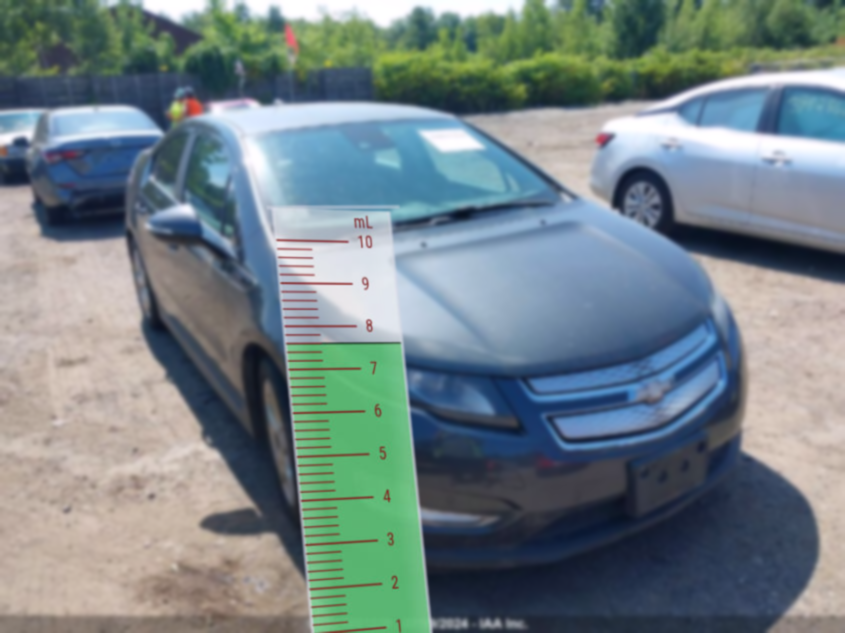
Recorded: 7.6 mL
